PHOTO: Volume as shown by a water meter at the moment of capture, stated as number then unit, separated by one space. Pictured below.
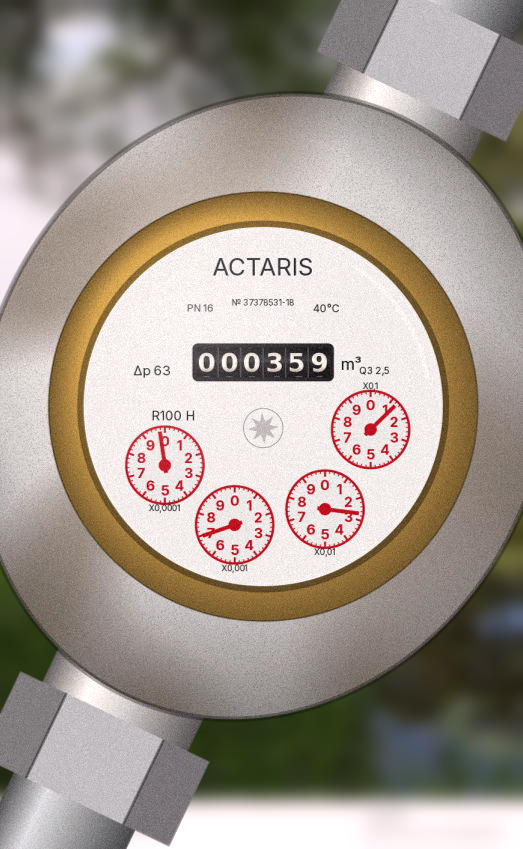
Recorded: 359.1269 m³
